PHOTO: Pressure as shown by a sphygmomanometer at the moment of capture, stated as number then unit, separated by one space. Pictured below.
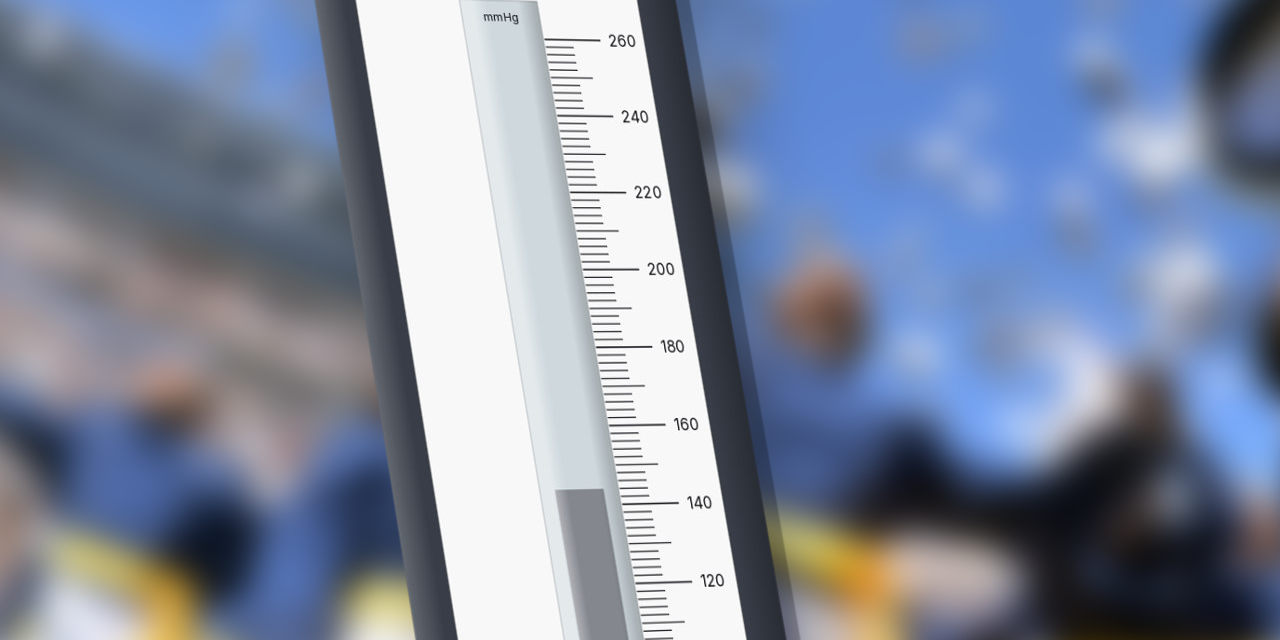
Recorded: 144 mmHg
